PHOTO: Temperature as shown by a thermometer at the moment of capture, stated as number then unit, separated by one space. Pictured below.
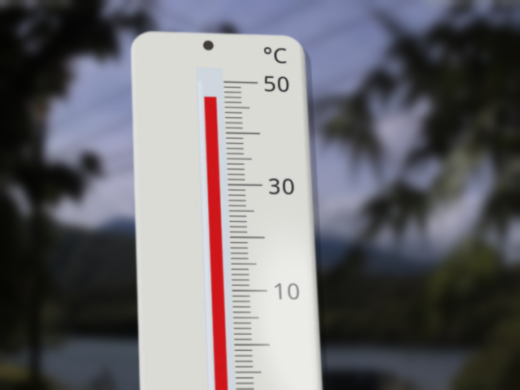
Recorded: 47 °C
